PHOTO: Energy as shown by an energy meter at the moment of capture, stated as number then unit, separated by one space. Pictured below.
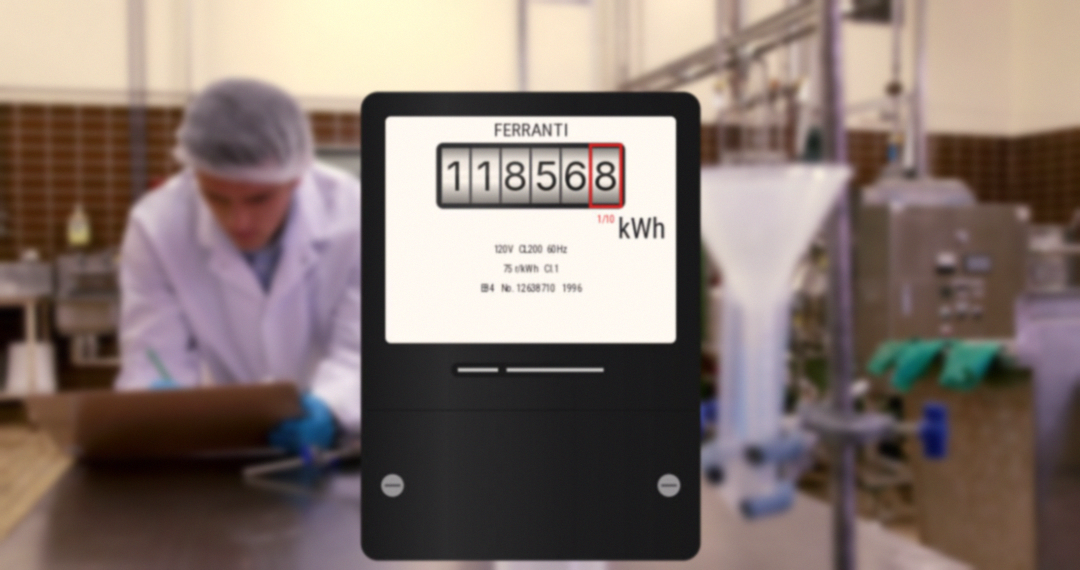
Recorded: 11856.8 kWh
